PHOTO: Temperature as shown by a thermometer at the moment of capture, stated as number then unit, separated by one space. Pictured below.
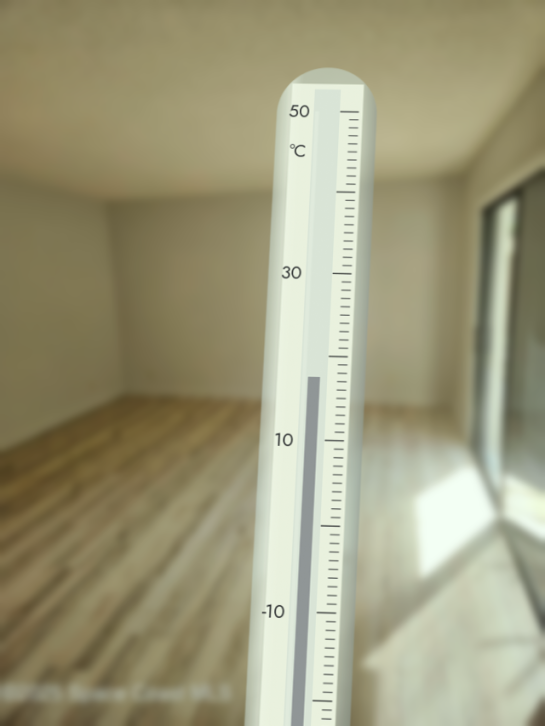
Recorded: 17.5 °C
